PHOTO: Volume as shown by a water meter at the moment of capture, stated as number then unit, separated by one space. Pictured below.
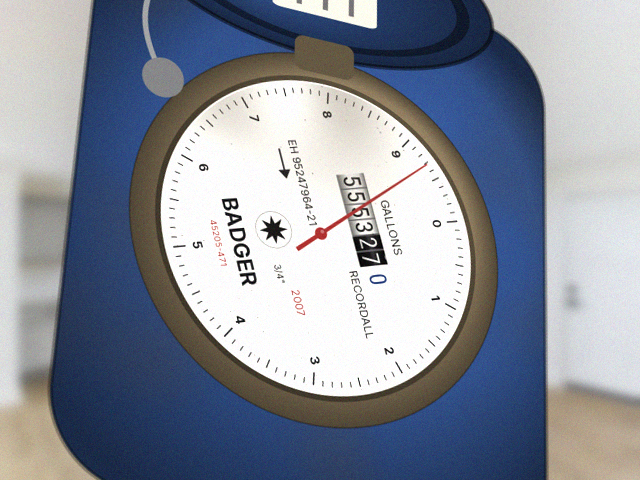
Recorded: 5553269.3 gal
